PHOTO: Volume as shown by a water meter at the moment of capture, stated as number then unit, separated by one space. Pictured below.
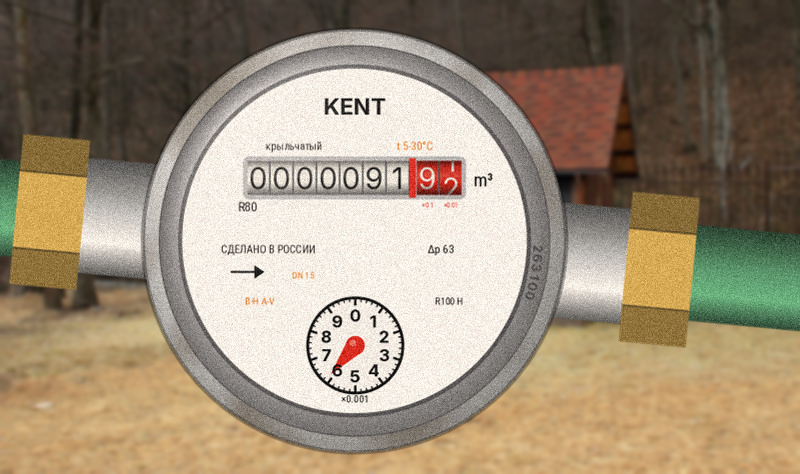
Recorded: 91.916 m³
